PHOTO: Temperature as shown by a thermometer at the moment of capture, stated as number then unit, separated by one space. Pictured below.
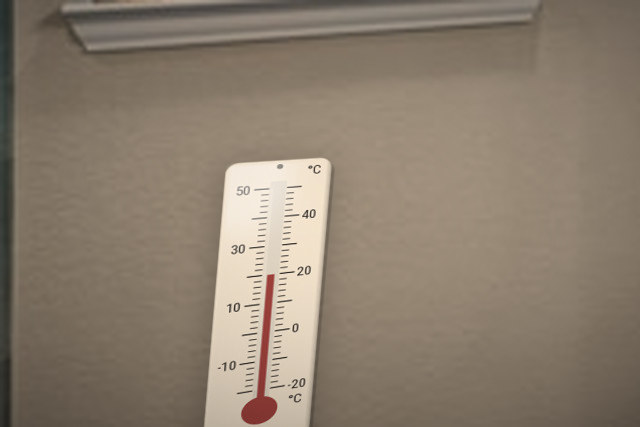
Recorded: 20 °C
